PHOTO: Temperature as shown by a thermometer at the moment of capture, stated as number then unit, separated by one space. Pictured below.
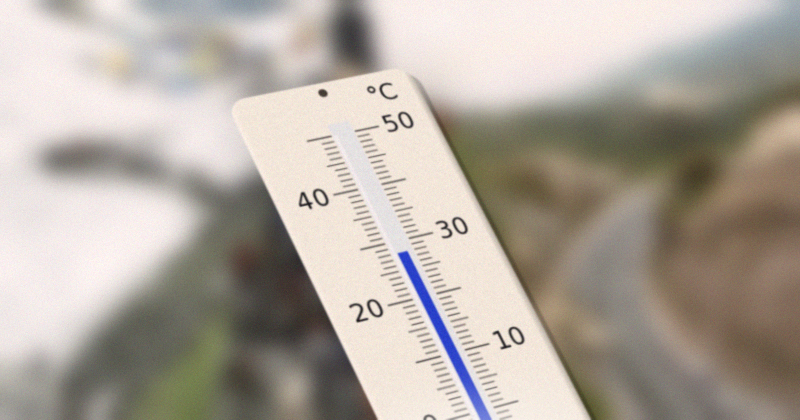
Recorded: 28 °C
